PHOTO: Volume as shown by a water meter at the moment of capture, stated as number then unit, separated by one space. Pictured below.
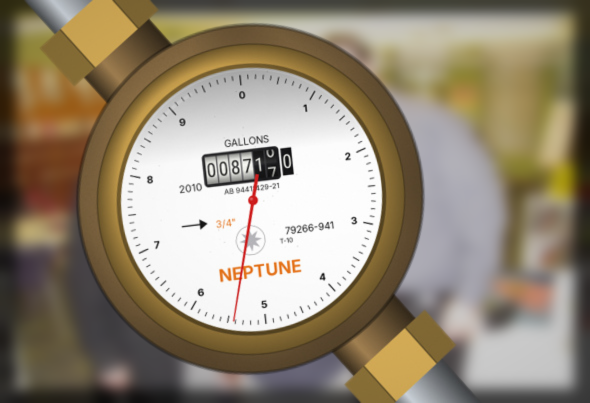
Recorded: 87165.4 gal
